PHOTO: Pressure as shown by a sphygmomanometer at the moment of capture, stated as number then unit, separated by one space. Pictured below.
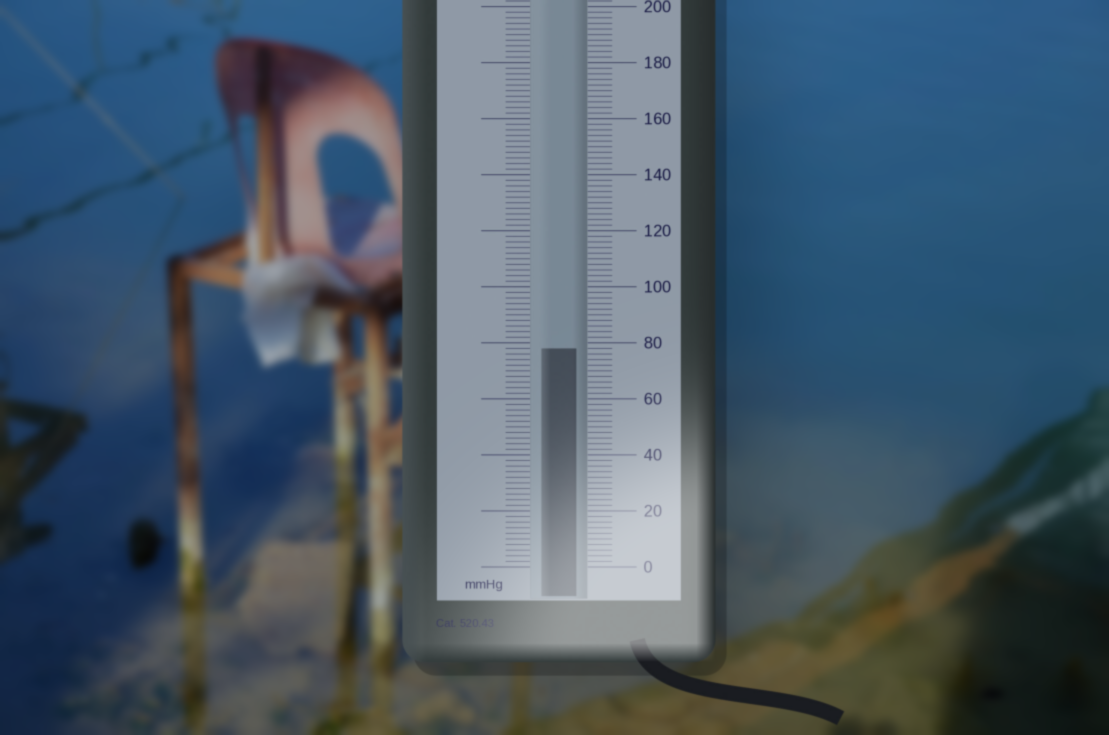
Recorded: 78 mmHg
